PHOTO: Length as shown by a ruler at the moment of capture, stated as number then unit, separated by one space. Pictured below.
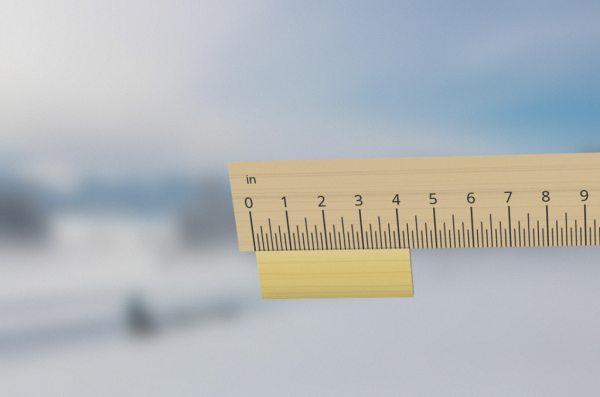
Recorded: 4.25 in
